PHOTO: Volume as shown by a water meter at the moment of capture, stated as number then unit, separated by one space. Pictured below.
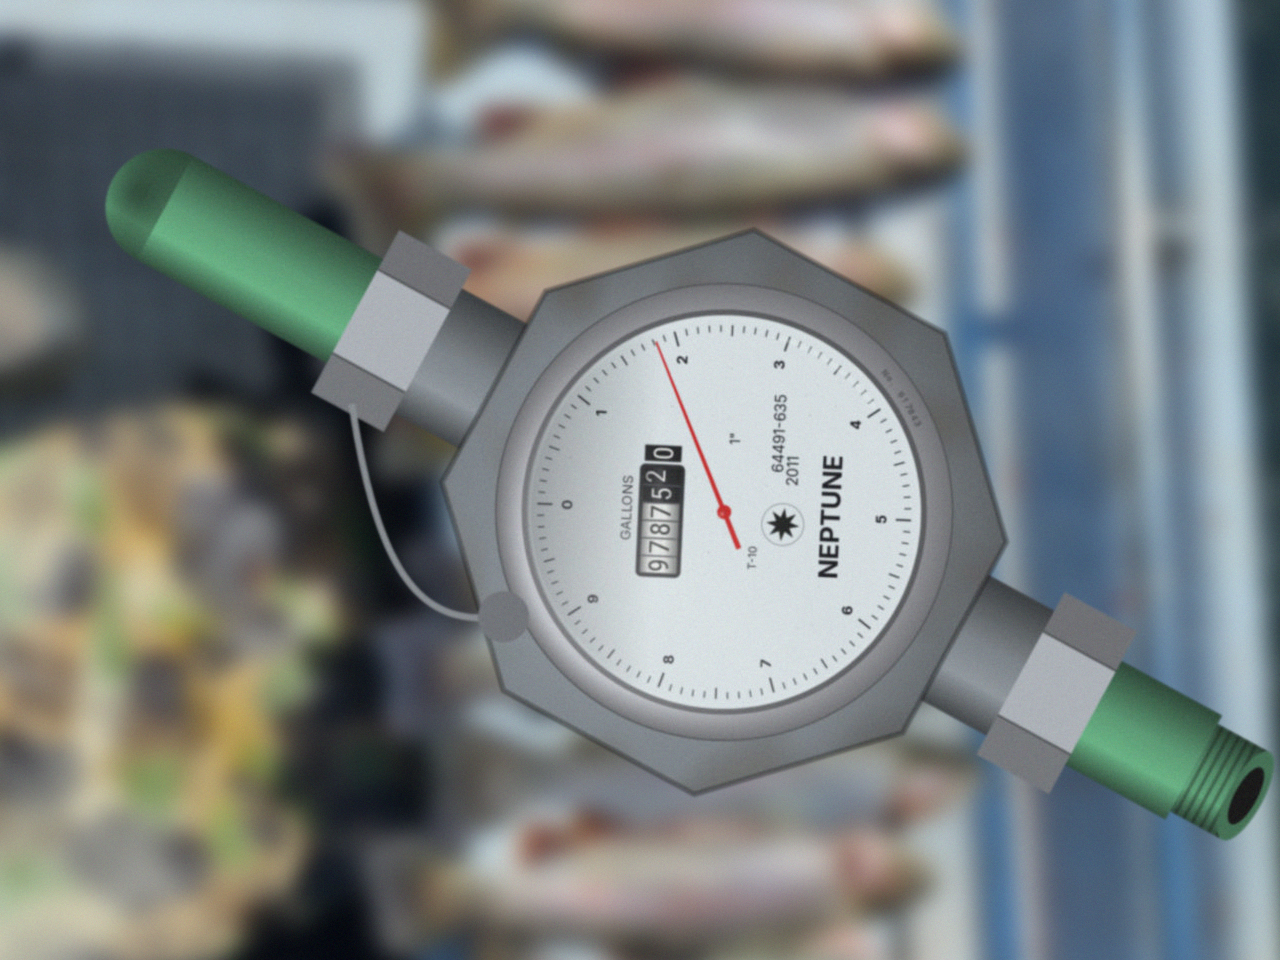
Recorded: 9787521.8 gal
